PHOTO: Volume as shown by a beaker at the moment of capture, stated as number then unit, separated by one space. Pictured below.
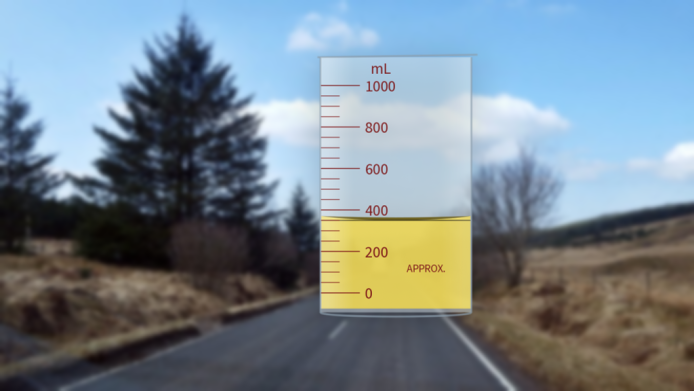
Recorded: 350 mL
